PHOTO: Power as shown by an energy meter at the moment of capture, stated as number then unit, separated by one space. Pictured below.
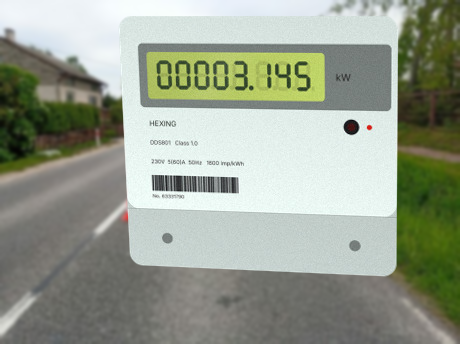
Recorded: 3.145 kW
